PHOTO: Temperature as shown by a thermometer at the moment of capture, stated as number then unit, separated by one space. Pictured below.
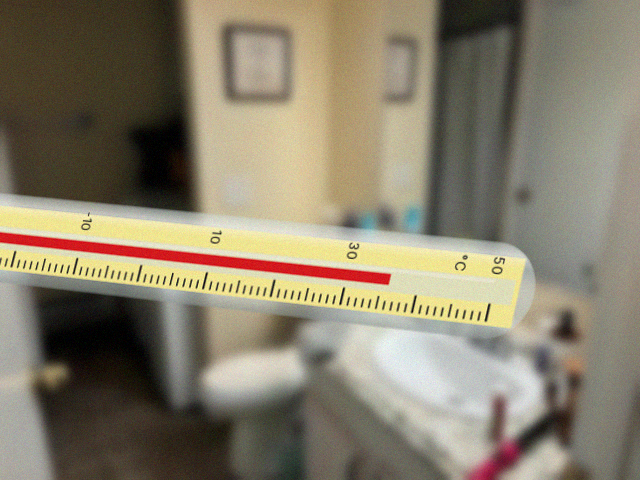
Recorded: 36 °C
